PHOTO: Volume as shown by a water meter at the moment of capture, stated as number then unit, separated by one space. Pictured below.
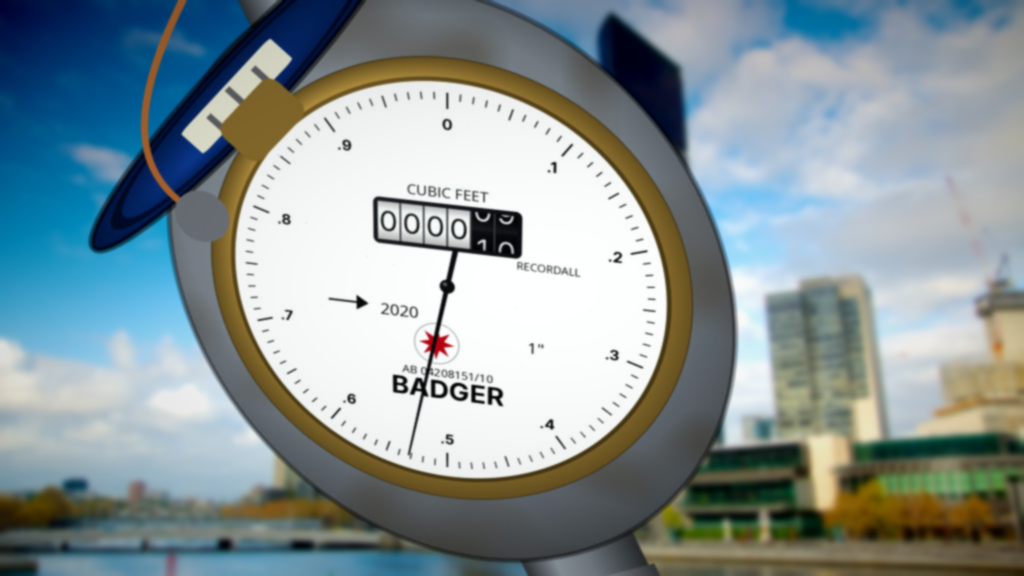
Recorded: 9.53 ft³
